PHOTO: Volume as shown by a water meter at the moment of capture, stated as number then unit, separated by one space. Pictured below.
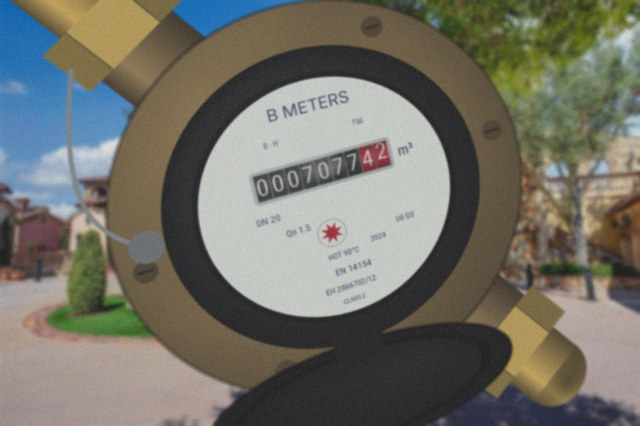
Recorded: 7077.42 m³
